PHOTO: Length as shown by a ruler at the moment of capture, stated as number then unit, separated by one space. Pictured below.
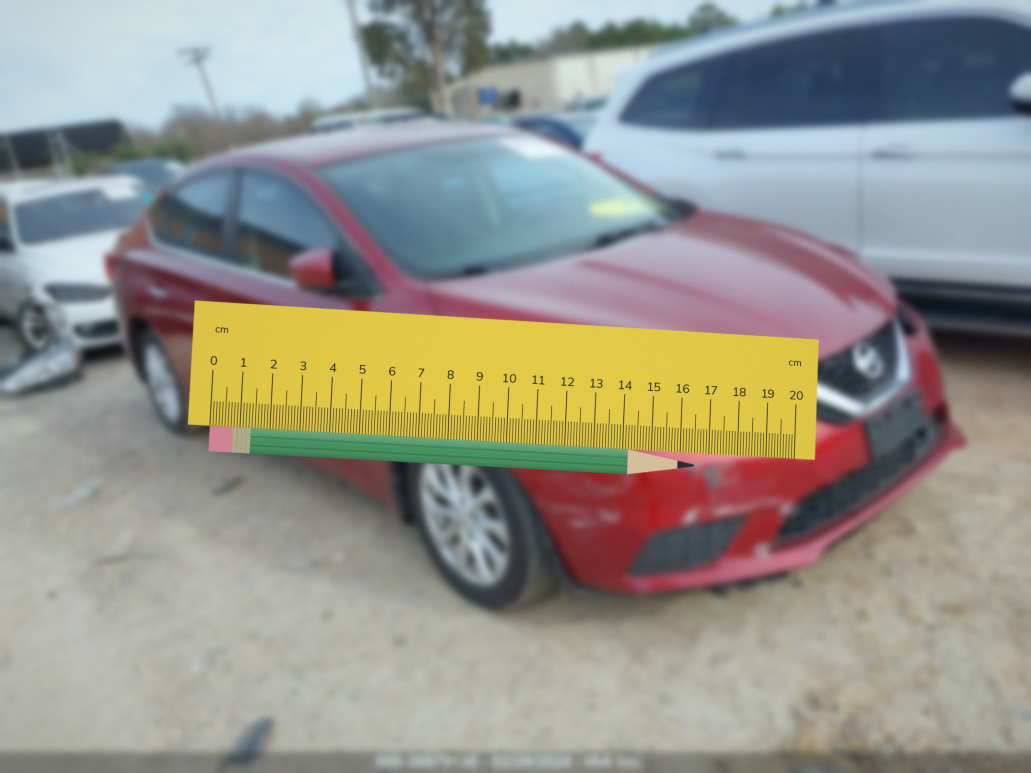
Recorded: 16.5 cm
